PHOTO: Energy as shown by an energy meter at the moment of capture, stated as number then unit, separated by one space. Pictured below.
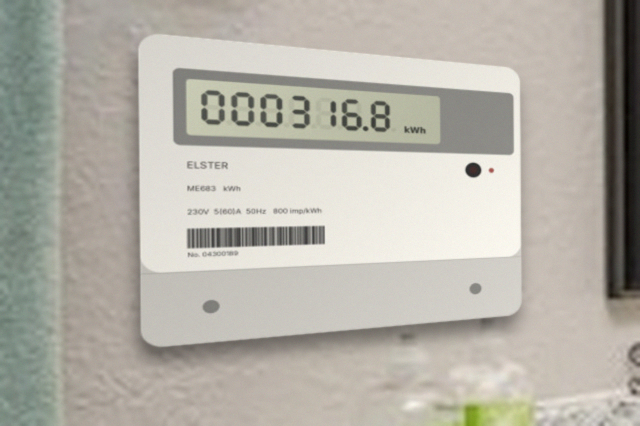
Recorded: 316.8 kWh
